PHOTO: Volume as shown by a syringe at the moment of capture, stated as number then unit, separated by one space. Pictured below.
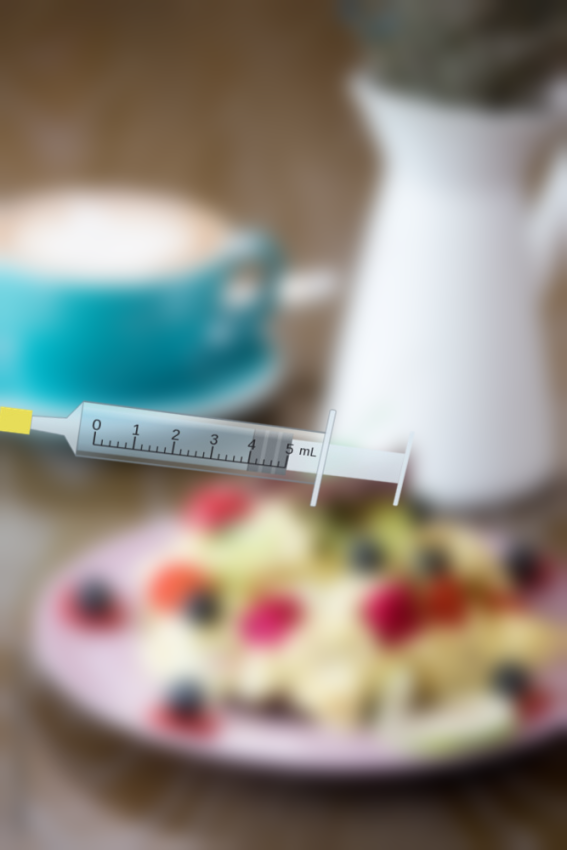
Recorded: 4 mL
